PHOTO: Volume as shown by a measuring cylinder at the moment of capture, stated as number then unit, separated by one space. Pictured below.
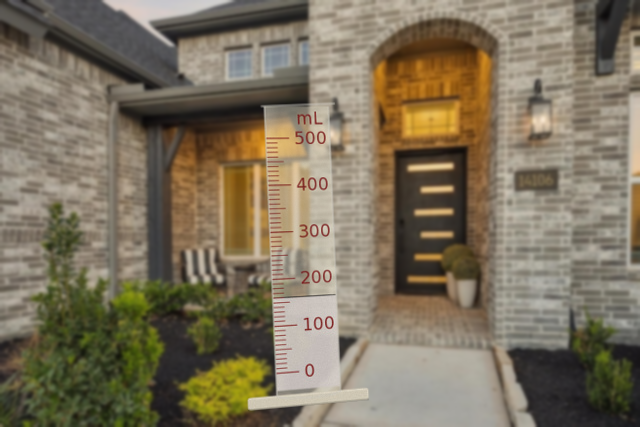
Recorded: 160 mL
